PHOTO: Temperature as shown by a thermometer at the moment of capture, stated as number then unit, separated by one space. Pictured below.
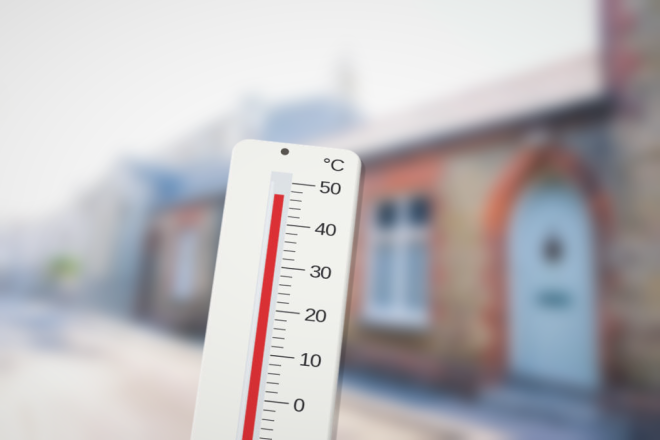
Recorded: 47 °C
